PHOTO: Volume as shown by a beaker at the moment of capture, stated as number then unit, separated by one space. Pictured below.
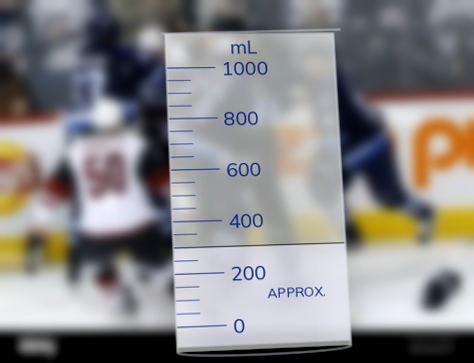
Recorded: 300 mL
